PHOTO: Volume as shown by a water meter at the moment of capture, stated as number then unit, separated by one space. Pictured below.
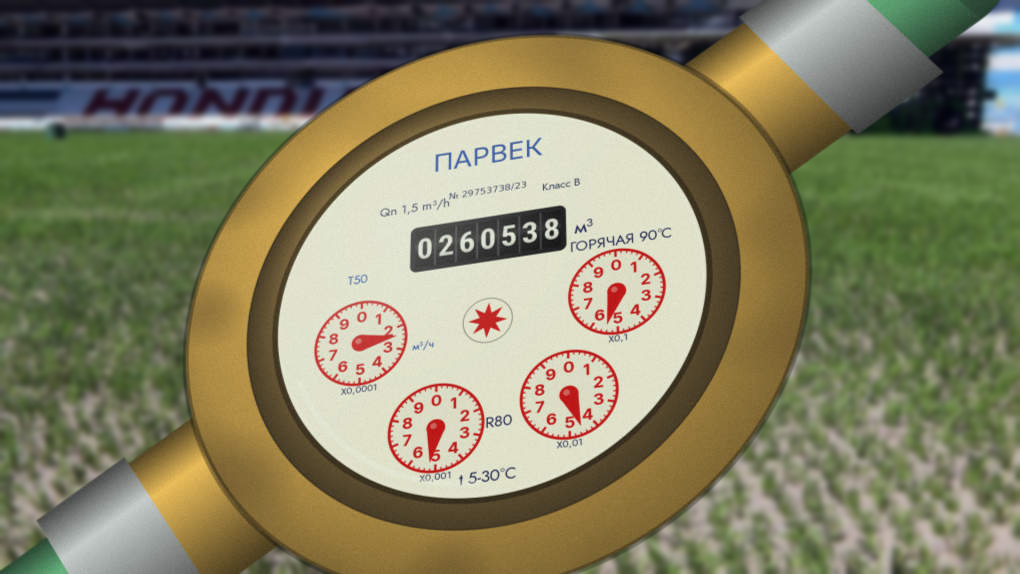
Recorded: 260538.5452 m³
